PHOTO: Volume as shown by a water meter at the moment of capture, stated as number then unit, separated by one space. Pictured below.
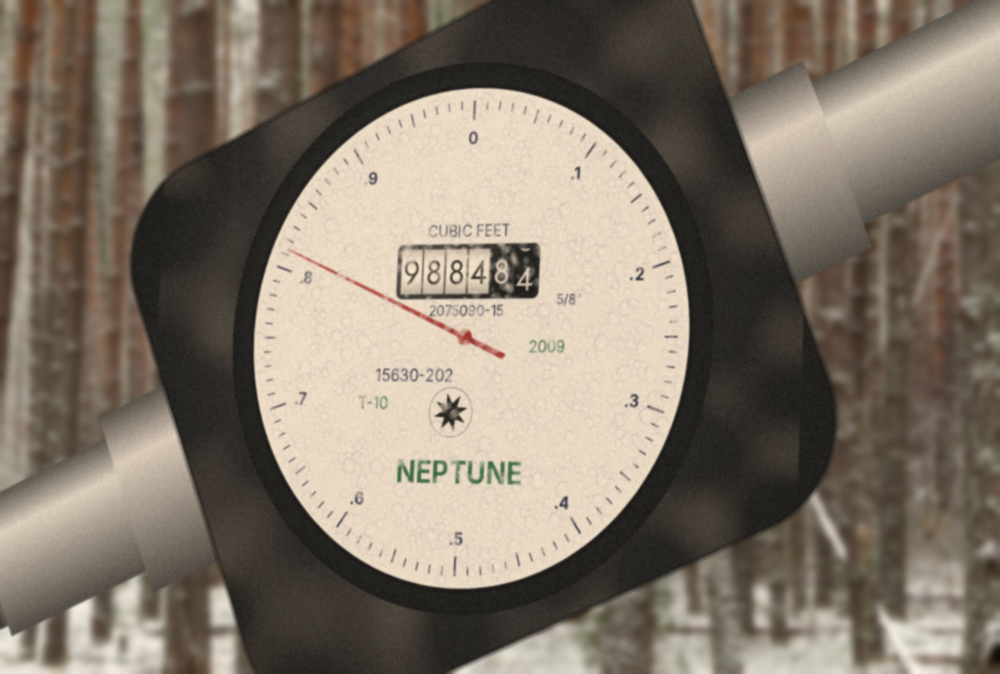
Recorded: 988483.81 ft³
